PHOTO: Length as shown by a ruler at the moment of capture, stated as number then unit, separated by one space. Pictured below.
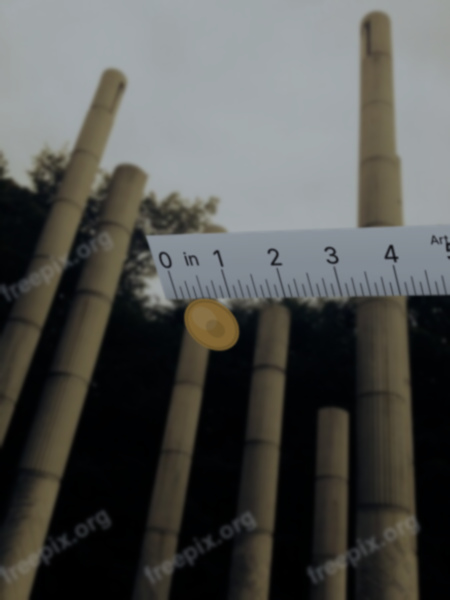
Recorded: 1 in
